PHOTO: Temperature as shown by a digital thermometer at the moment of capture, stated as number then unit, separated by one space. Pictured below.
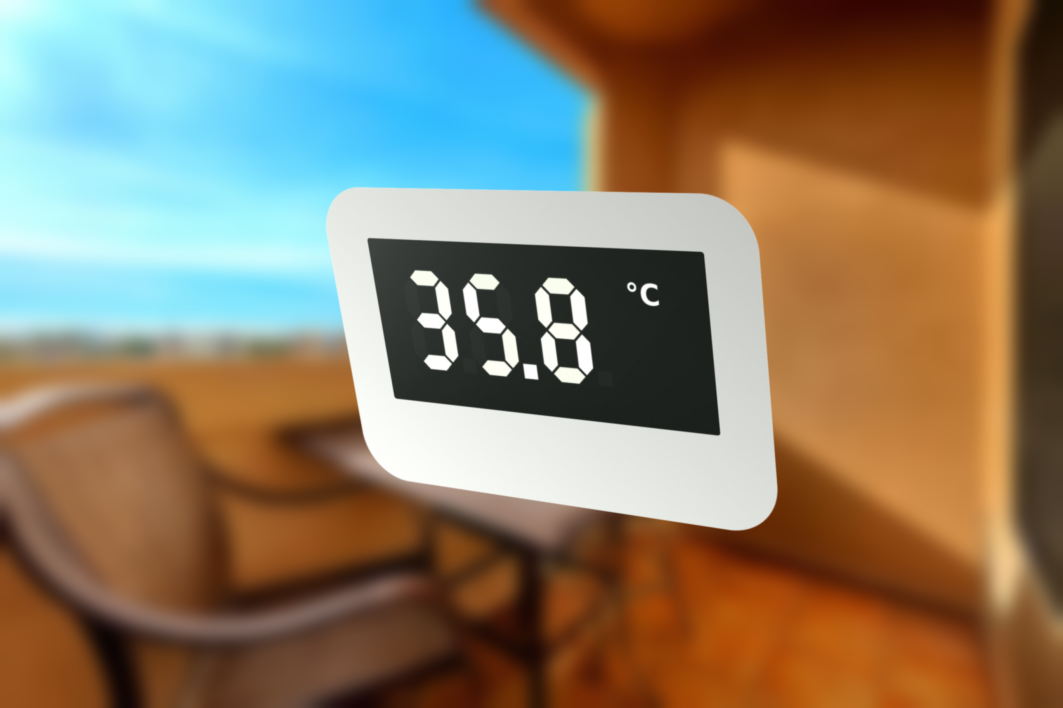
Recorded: 35.8 °C
